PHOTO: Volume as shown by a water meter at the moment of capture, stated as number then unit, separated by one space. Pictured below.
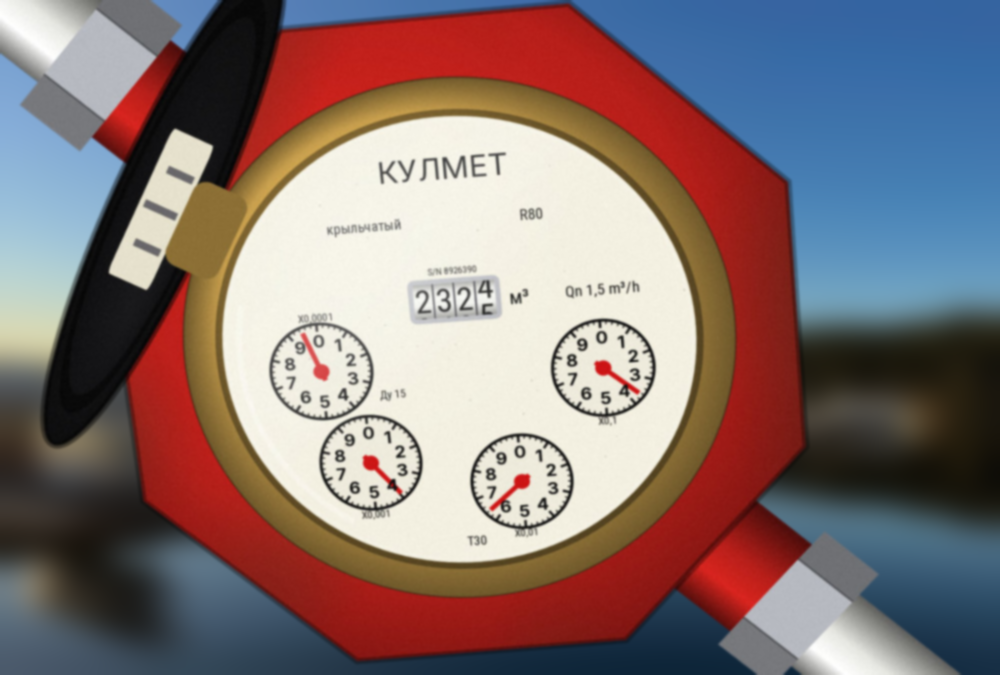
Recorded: 2324.3639 m³
